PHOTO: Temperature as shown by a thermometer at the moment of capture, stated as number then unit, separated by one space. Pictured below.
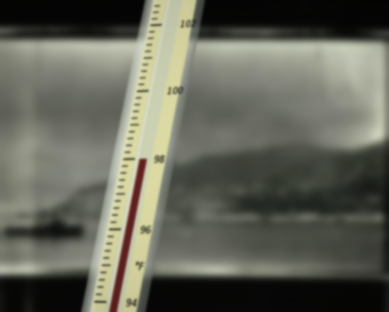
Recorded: 98 °F
